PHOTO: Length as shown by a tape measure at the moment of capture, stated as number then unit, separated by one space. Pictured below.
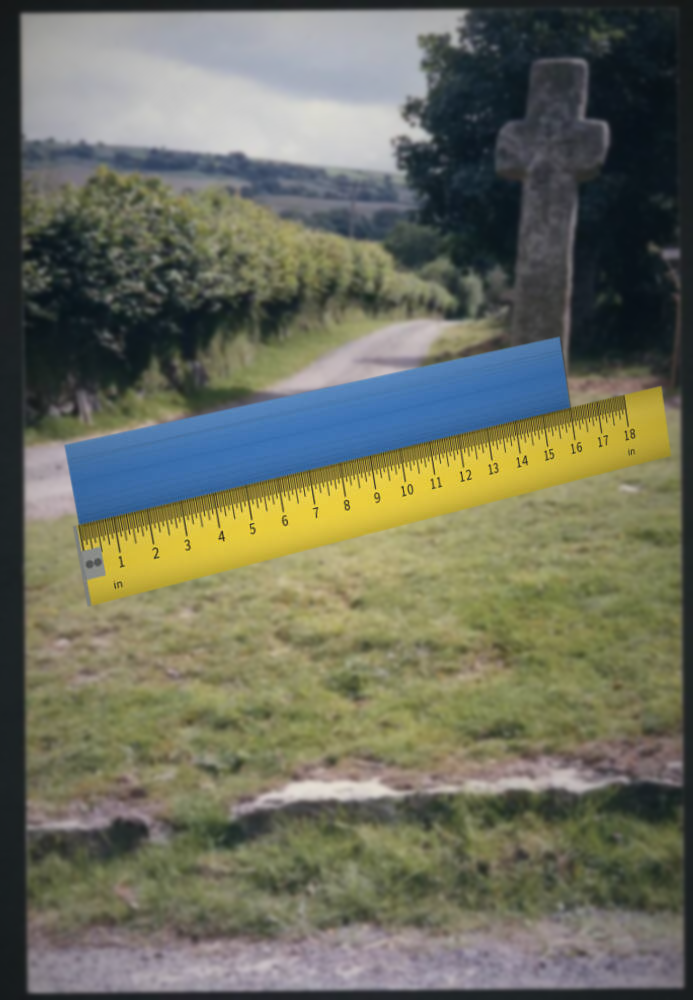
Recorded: 16 in
